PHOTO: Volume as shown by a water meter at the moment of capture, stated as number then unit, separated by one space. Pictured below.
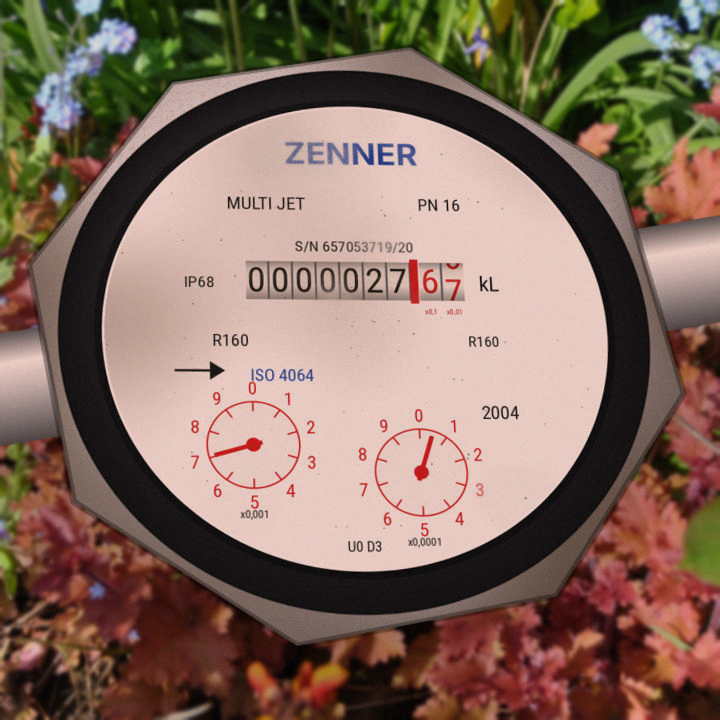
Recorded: 27.6670 kL
